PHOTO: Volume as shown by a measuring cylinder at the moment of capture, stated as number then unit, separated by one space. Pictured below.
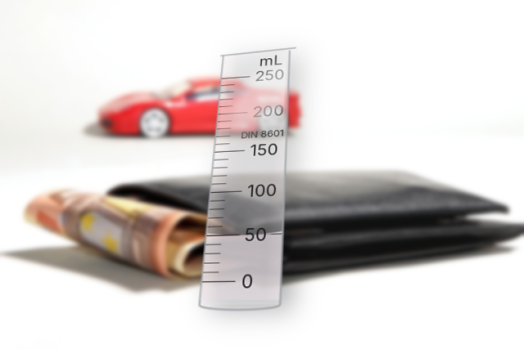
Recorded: 50 mL
